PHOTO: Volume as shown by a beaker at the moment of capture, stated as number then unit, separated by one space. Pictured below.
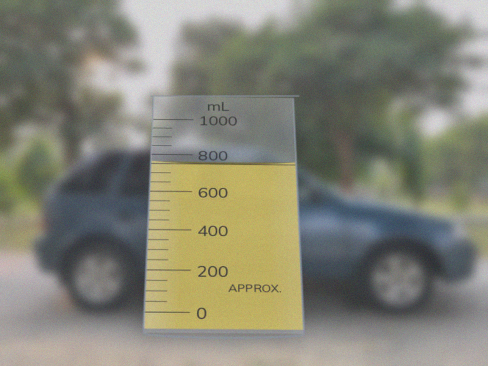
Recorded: 750 mL
